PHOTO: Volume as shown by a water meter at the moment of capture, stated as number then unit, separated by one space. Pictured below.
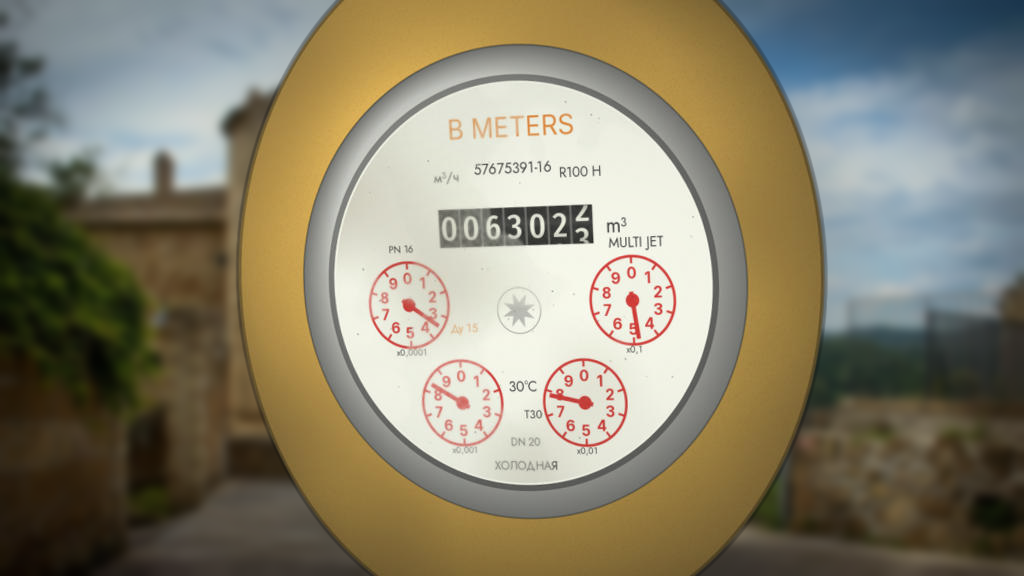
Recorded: 63022.4783 m³
